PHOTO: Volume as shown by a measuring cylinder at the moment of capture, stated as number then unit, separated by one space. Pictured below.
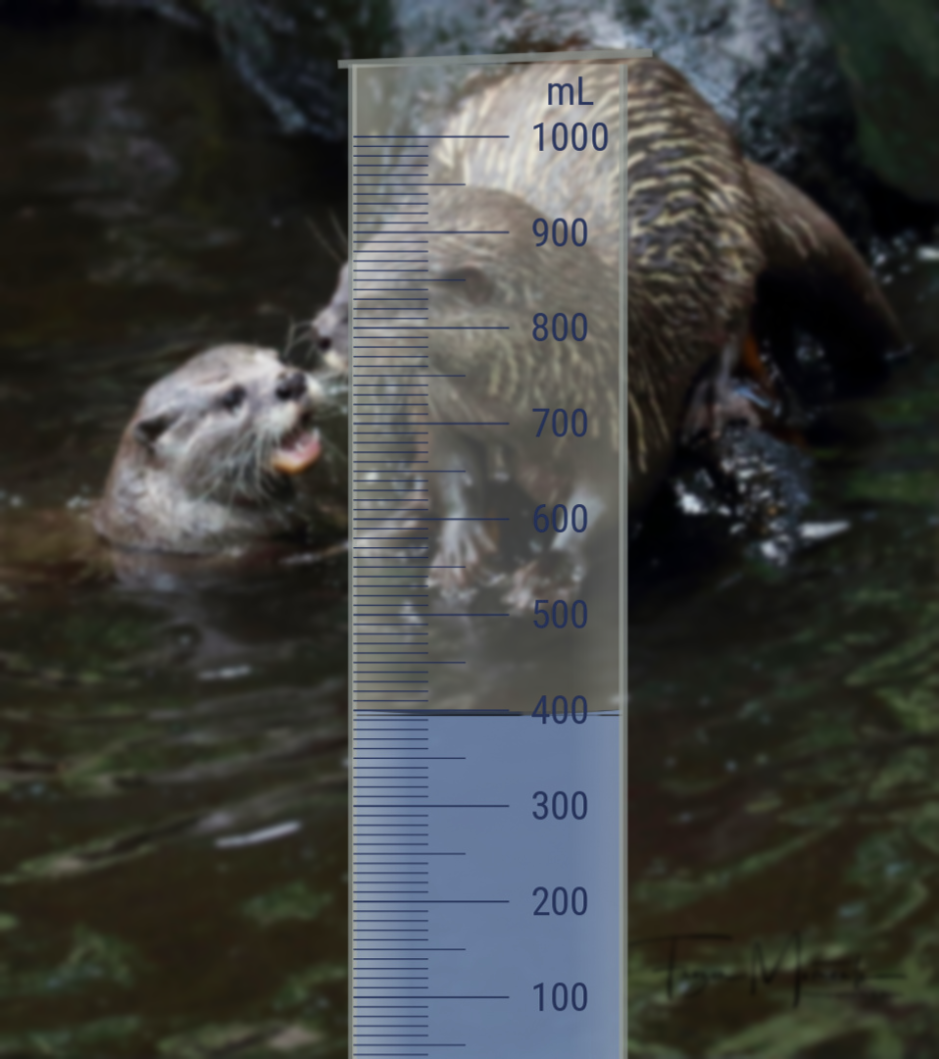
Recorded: 395 mL
